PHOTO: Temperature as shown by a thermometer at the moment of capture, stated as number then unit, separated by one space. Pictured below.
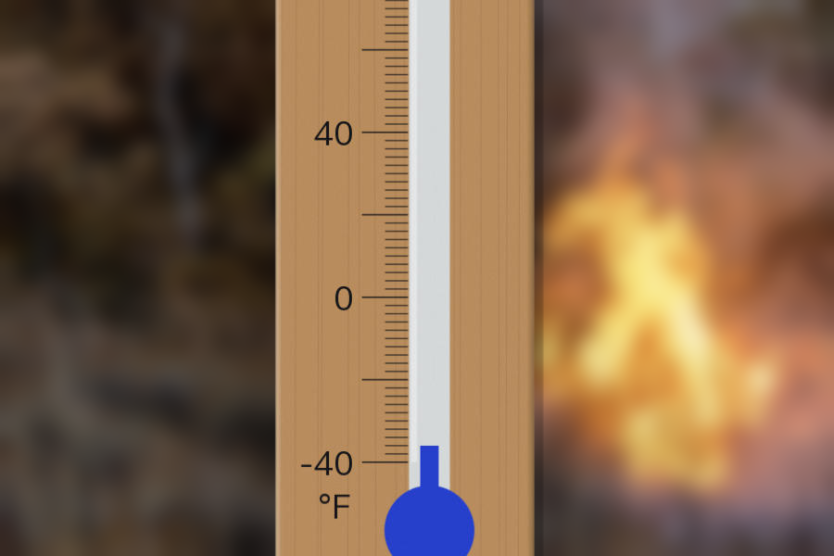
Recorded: -36 °F
